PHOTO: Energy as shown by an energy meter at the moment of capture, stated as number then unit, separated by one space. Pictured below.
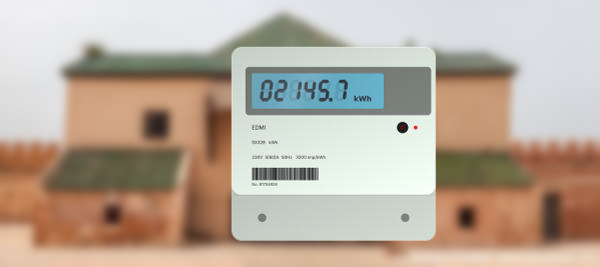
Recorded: 2145.7 kWh
